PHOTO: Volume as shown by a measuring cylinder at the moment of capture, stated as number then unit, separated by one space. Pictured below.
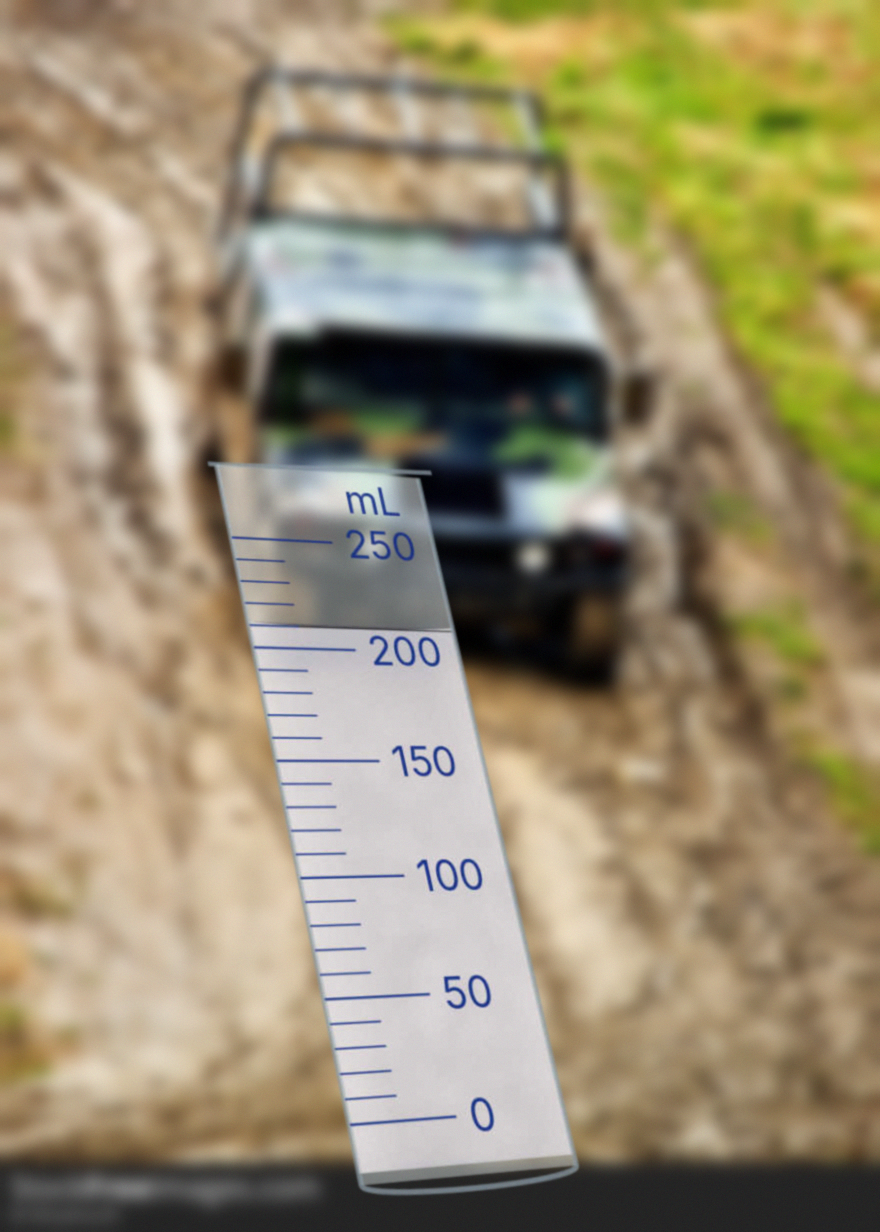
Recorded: 210 mL
